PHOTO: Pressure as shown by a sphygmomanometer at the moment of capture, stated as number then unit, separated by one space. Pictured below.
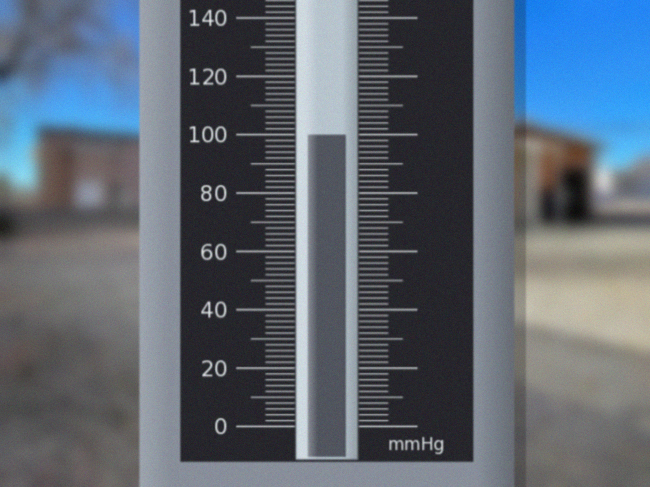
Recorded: 100 mmHg
